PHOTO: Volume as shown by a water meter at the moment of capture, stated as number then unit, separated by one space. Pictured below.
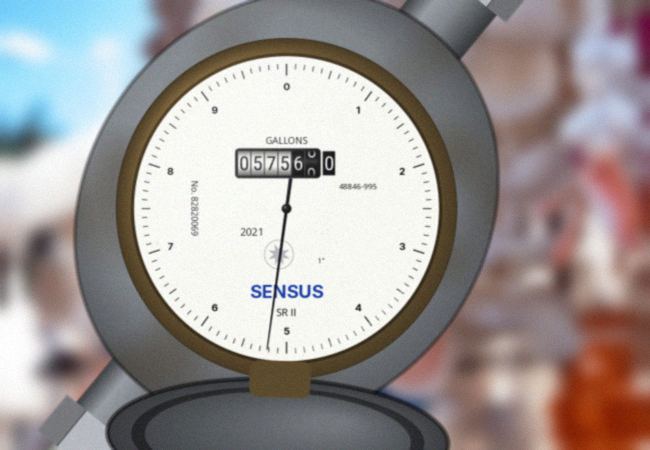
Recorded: 575685.2 gal
